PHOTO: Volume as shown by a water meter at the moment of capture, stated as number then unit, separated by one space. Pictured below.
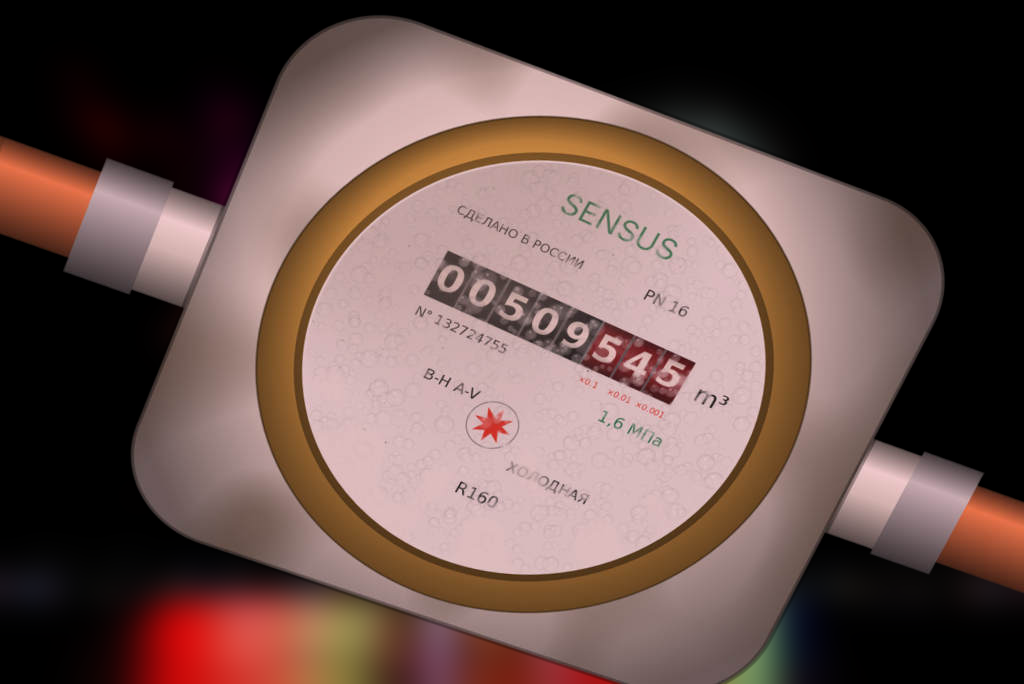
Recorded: 509.545 m³
